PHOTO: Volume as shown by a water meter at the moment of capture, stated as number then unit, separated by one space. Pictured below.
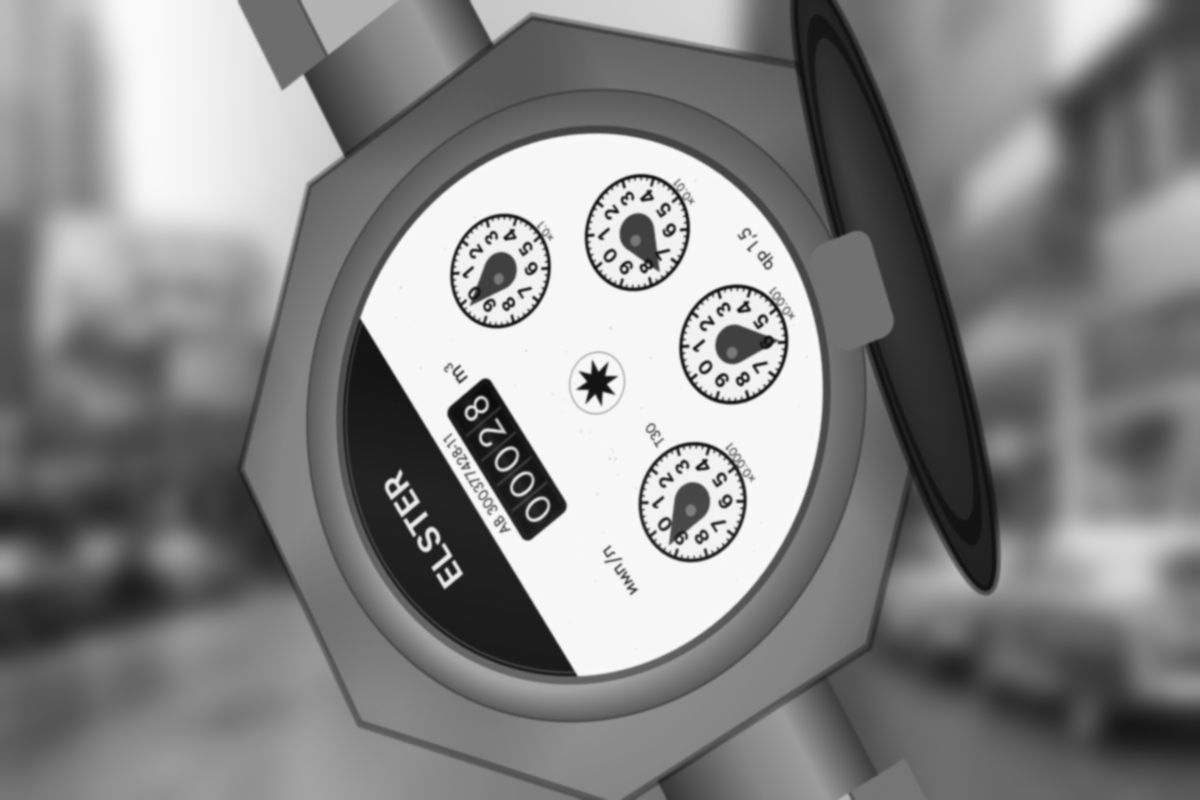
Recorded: 27.9759 m³
